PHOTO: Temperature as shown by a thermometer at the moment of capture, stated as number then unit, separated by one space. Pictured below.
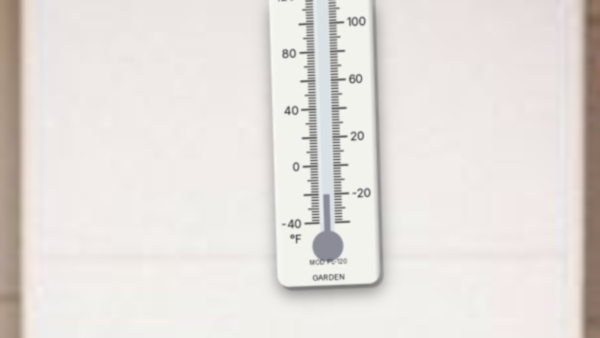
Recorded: -20 °F
